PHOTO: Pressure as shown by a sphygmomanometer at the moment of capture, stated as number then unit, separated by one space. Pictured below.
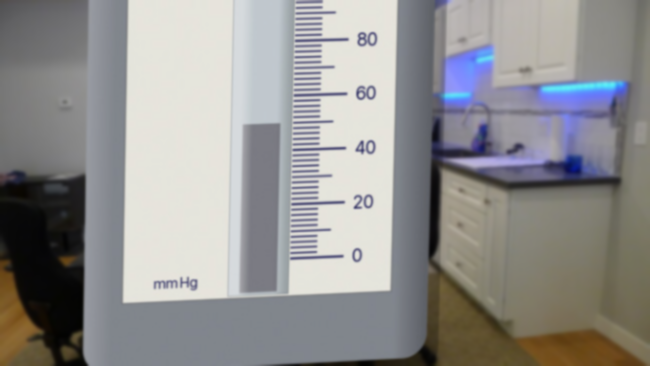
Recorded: 50 mmHg
